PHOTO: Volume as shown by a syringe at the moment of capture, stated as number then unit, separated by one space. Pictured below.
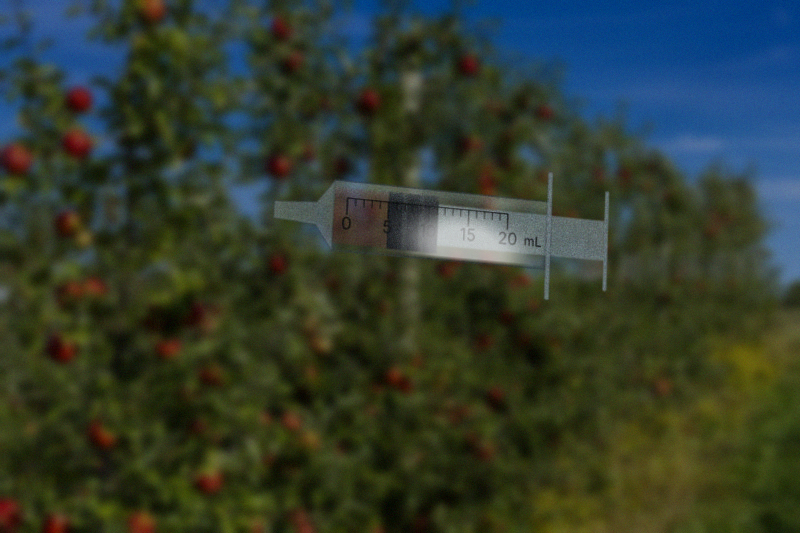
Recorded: 5 mL
